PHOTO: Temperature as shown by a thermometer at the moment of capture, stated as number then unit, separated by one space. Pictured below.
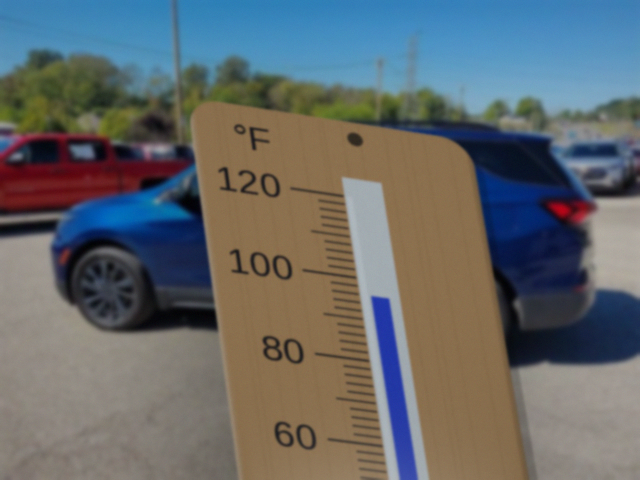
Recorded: 96 °F
